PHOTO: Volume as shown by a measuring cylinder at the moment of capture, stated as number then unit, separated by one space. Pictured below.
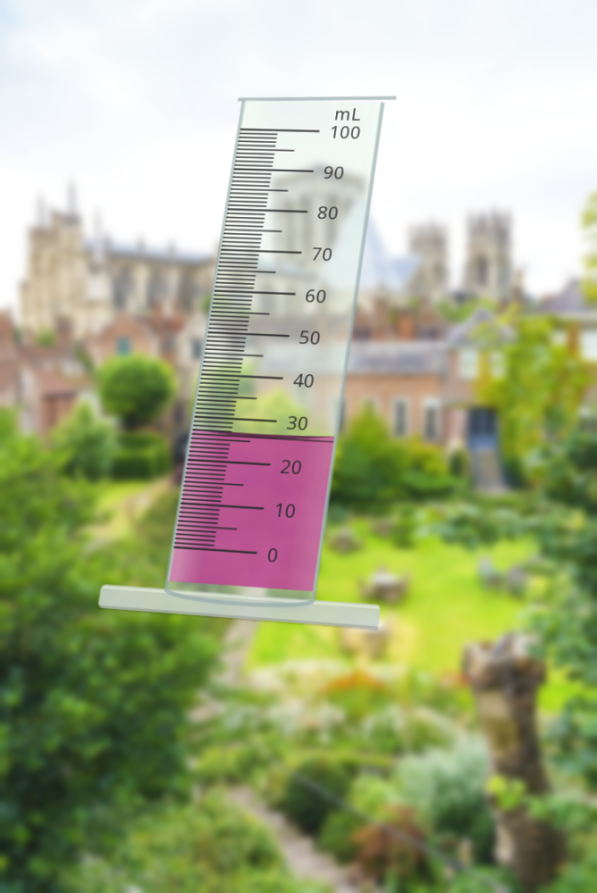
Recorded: 26 mL
